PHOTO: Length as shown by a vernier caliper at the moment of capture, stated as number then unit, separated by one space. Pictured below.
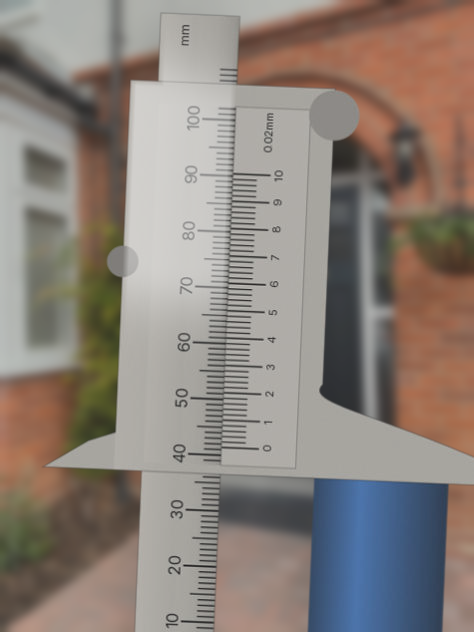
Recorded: 41.4 mm
